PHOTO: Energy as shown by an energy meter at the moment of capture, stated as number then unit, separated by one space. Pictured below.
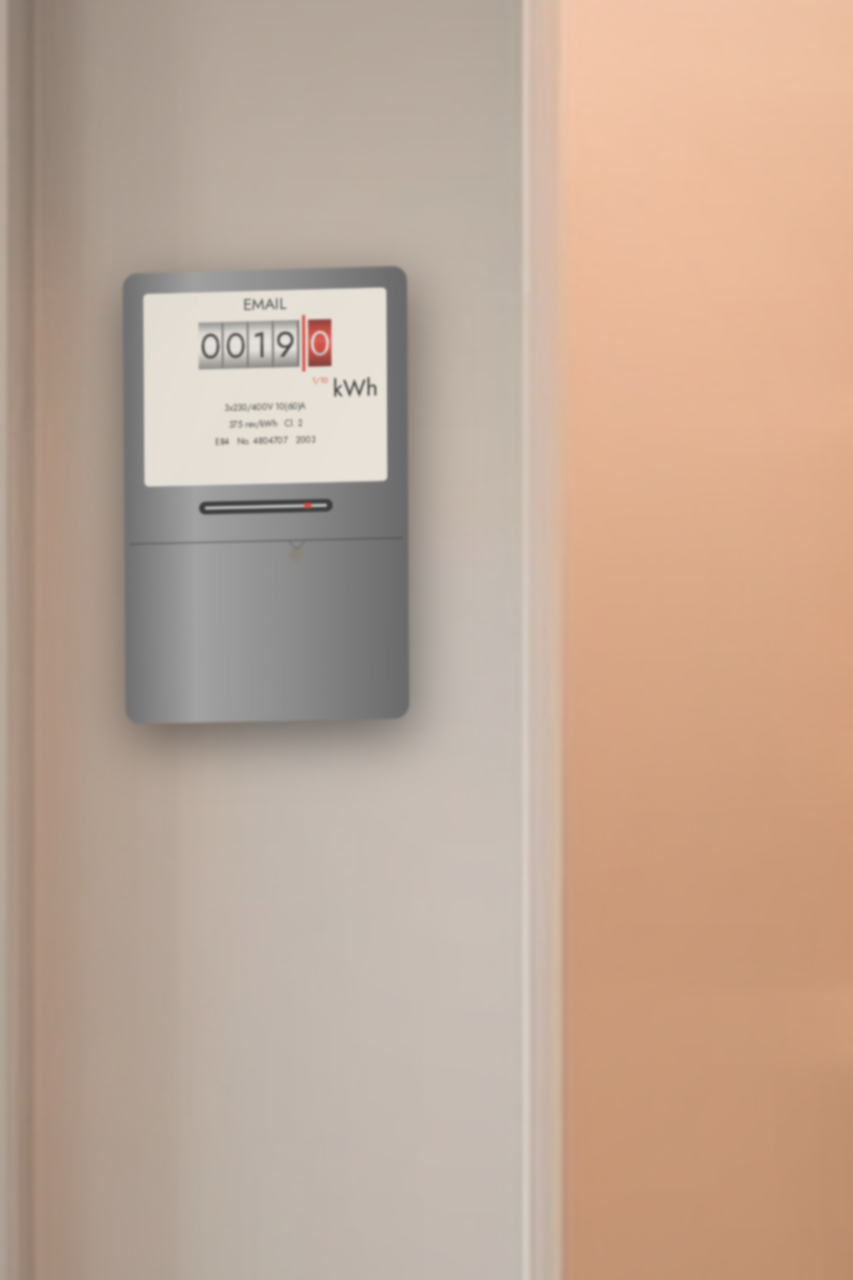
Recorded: 19.0 kWh
